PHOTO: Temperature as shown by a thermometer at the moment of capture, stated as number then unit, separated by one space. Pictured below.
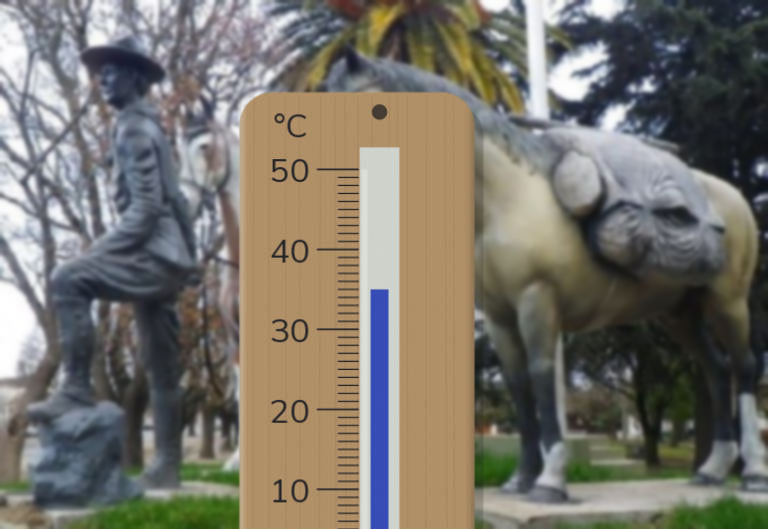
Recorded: 35 °C
